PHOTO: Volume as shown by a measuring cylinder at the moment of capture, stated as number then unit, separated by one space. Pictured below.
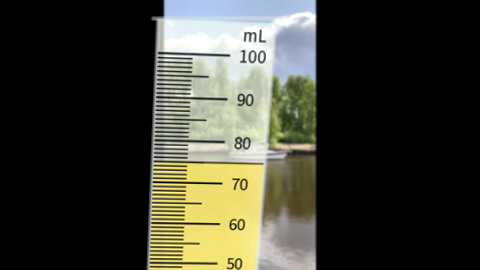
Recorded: 75 mL
